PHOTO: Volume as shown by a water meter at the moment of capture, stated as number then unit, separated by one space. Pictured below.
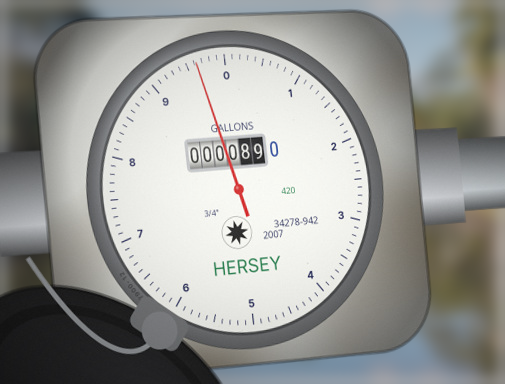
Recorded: 889.6 gal
